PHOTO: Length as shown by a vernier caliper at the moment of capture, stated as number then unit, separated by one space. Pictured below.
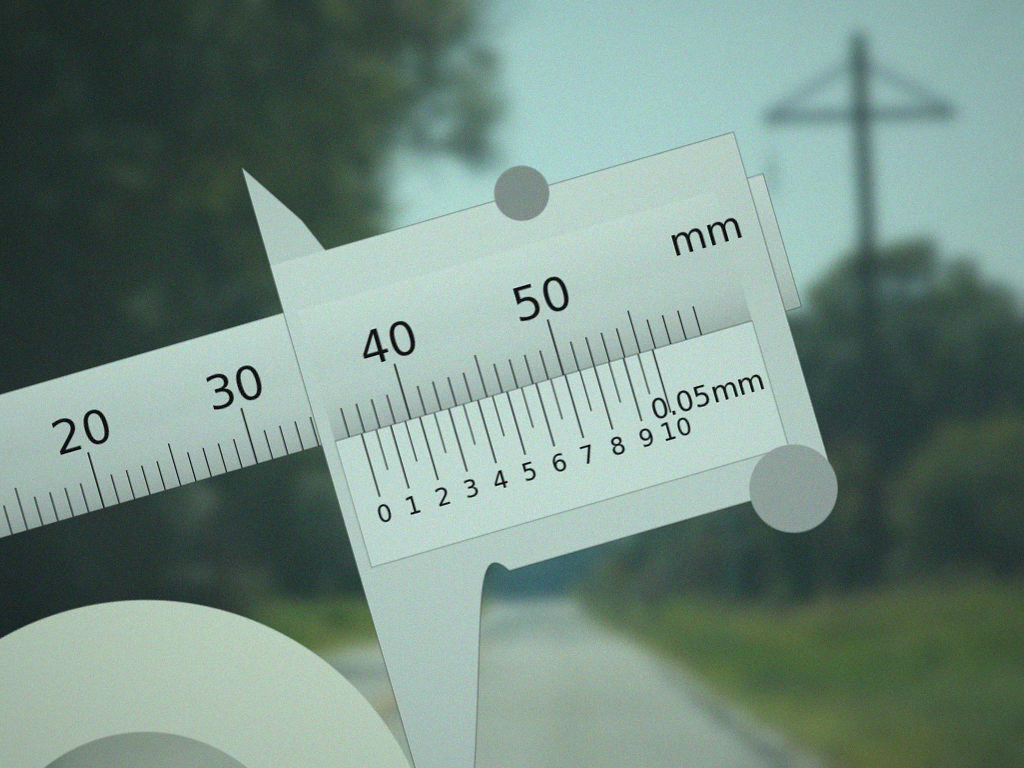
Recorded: 36.8 mm
